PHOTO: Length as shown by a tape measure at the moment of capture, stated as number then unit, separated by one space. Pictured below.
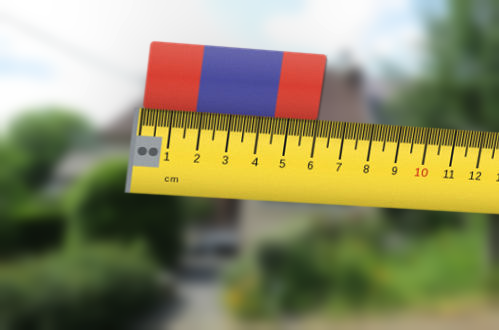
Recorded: 6 cm
